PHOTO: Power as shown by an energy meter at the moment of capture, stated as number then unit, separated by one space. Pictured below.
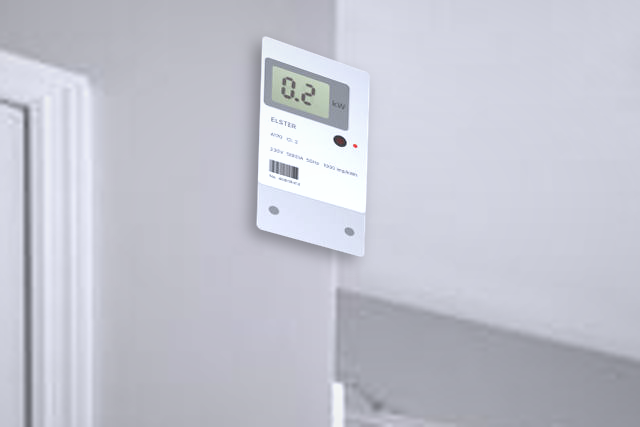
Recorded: 0.2 kW
